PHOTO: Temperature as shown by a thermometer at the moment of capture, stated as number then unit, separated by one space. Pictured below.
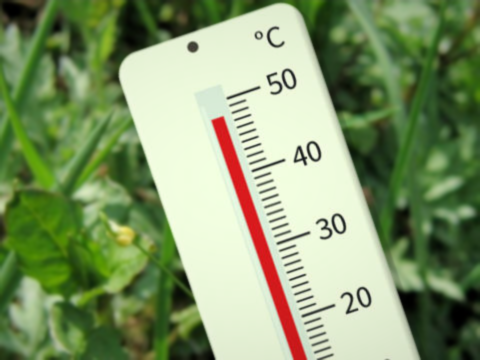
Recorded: 48 °C
